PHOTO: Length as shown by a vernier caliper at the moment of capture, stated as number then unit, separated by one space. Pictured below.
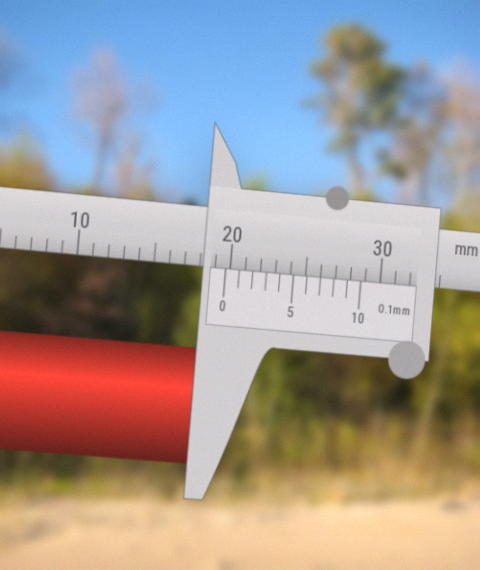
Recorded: 19.7 mm
